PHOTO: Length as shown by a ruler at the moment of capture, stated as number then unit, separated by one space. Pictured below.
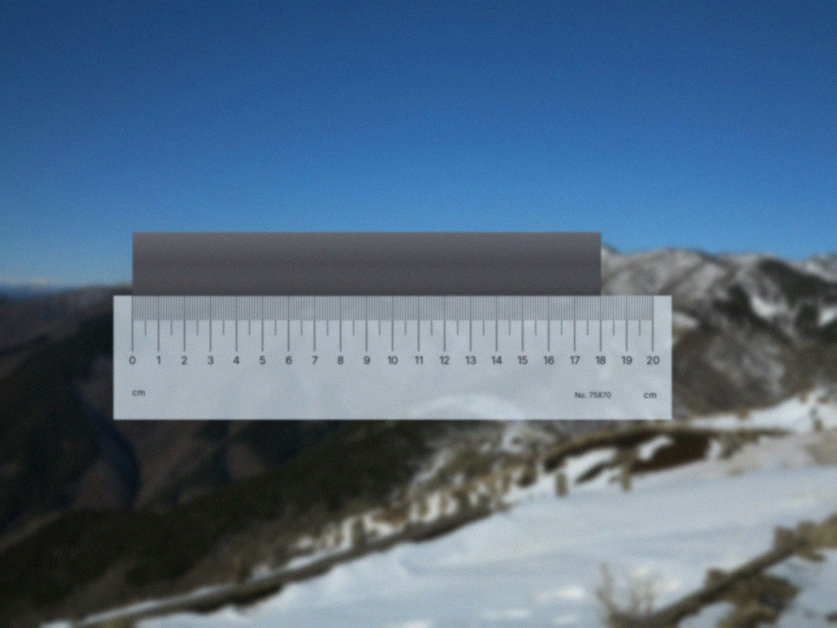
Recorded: 18 cm
